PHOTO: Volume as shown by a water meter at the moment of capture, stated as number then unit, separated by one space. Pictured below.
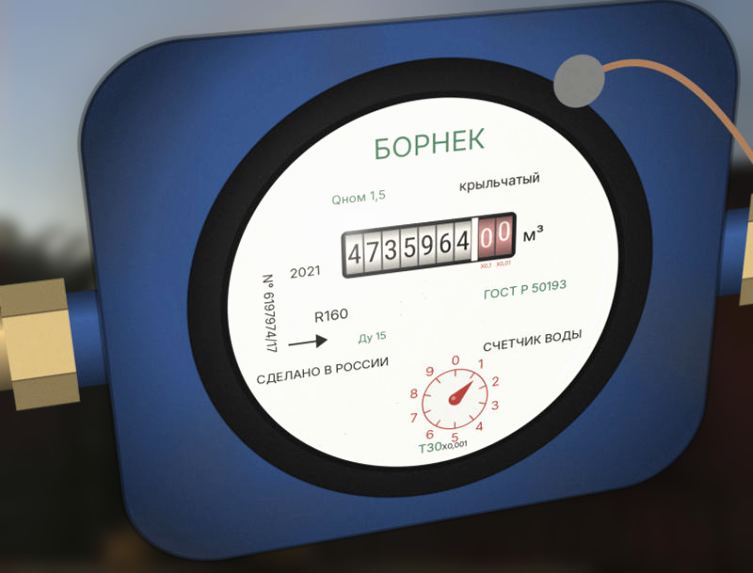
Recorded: 4735964.001 m³
